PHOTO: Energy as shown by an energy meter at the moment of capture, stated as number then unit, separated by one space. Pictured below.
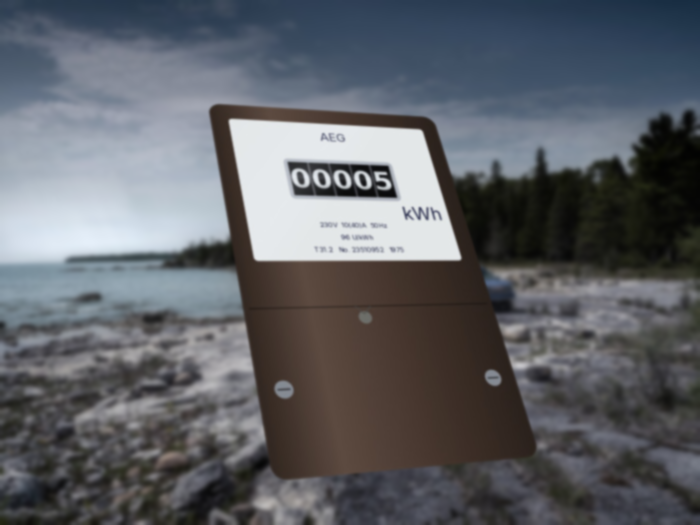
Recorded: 5 kWh
